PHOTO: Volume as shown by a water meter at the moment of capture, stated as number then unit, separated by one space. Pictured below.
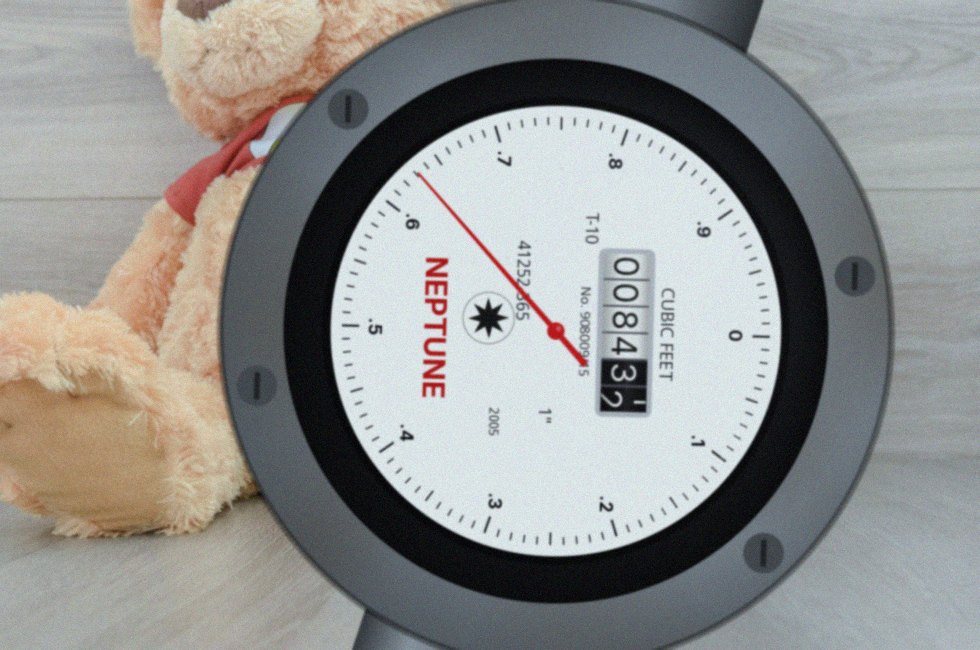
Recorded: 8431.63 ft³
